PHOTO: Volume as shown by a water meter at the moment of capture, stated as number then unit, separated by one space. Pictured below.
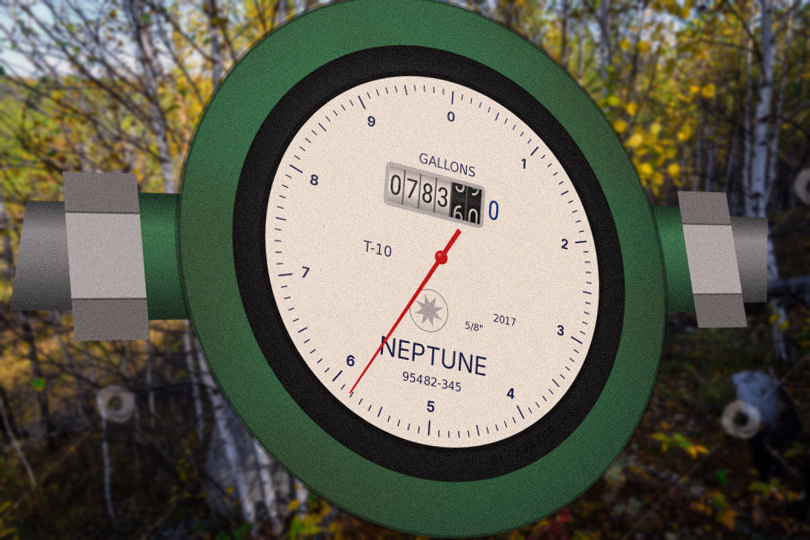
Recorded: 783595.8 gal
